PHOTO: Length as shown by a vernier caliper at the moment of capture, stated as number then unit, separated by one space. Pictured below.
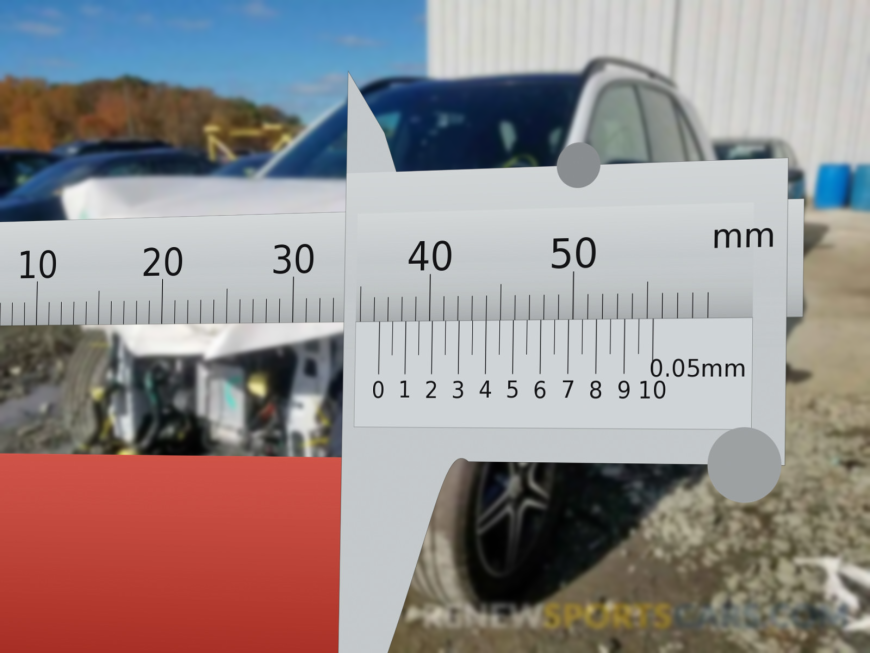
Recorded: 36.4 mm
